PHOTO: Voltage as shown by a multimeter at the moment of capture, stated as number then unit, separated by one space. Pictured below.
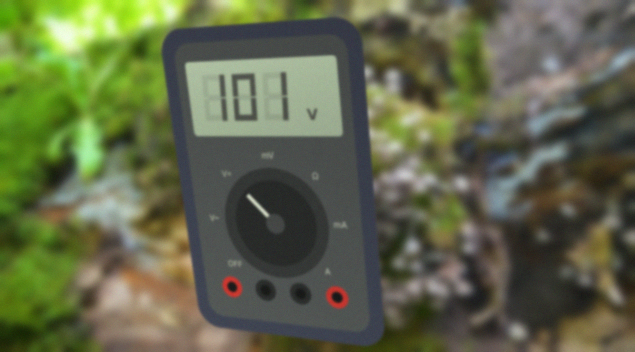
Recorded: 101 V
